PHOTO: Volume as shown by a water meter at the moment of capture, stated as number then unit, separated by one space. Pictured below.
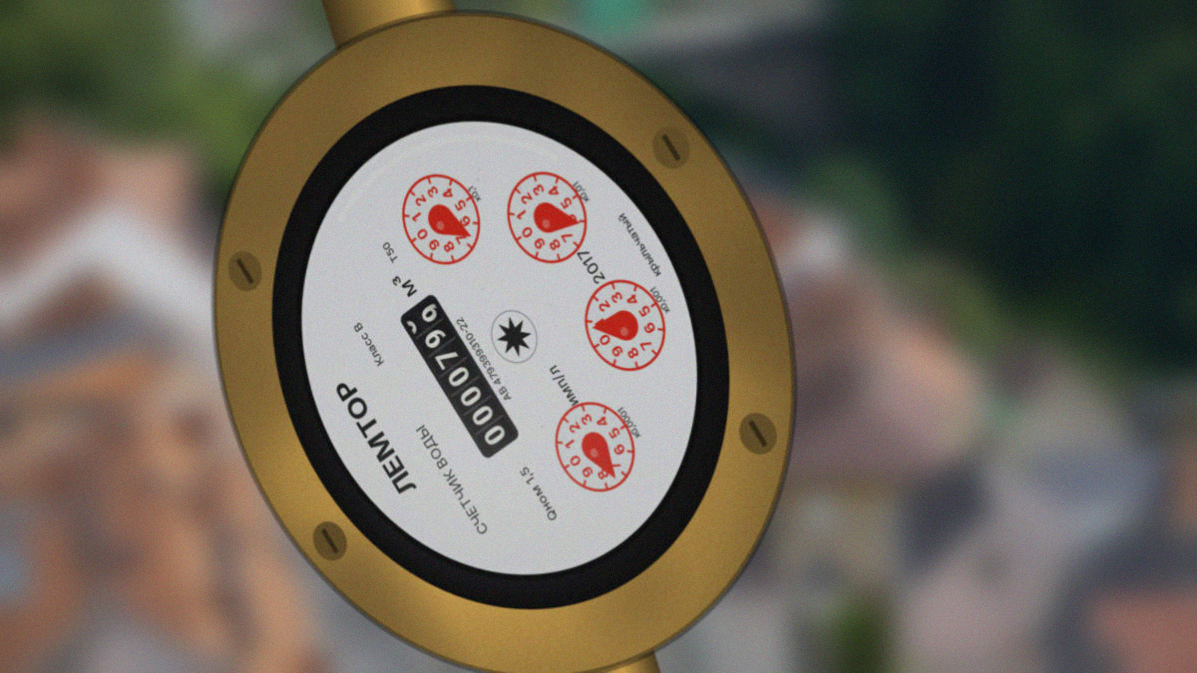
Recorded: 798.6607 m³
